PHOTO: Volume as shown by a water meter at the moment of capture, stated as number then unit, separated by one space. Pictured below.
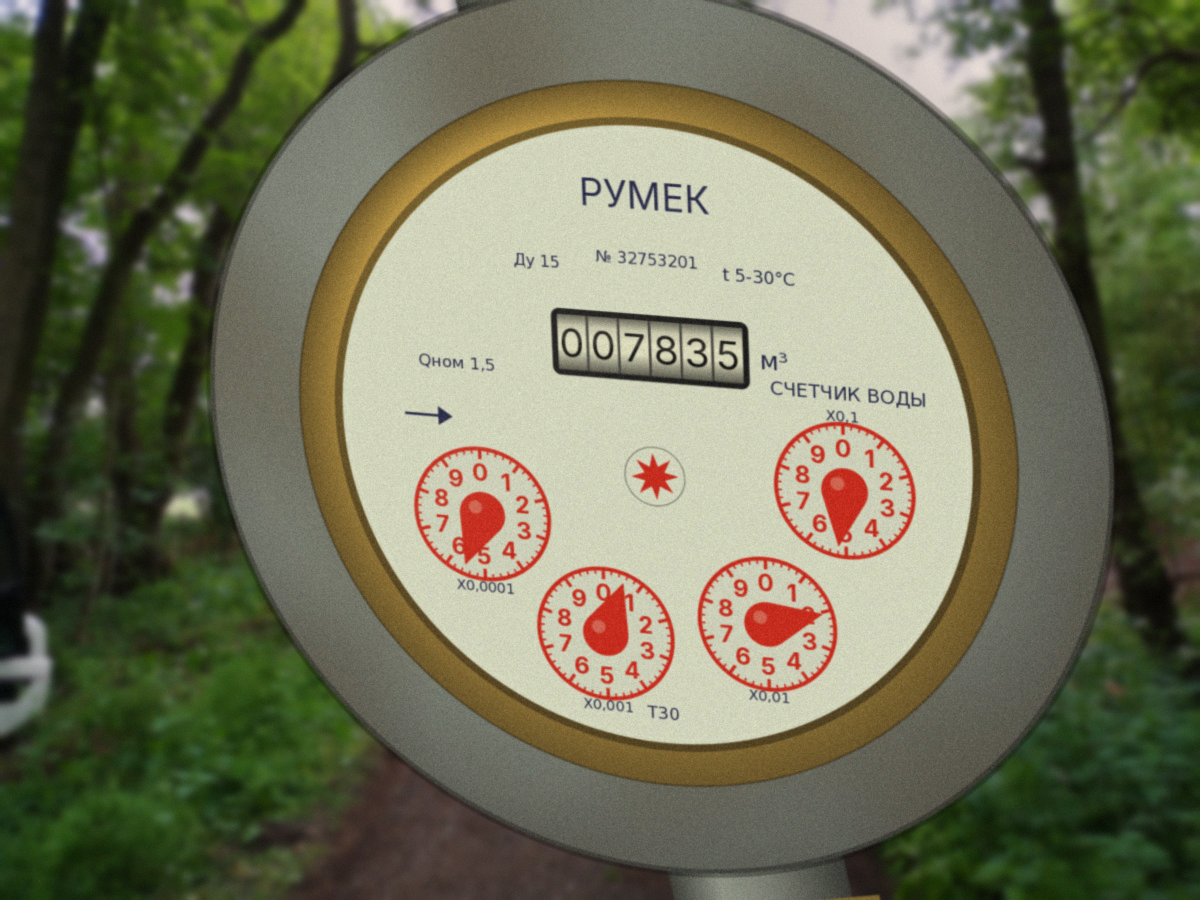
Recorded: 7835.5205 m³
